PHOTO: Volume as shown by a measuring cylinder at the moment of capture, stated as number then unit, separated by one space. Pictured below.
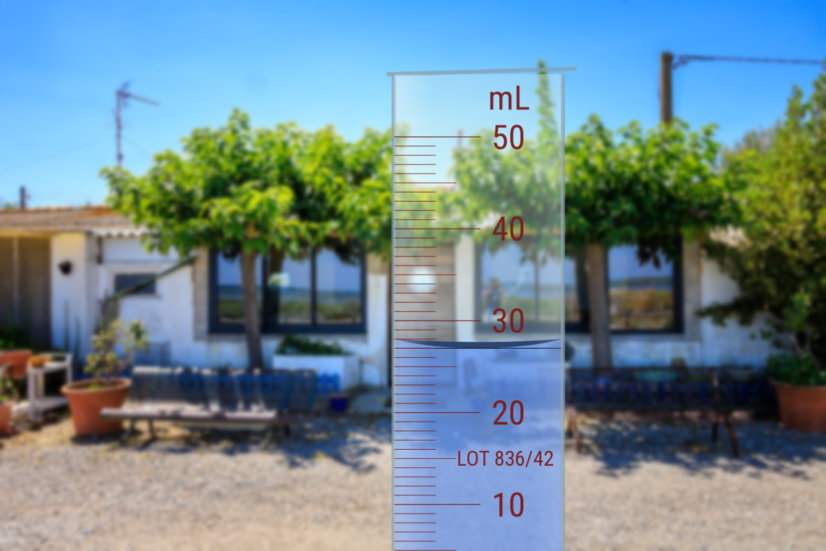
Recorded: 27 mL
